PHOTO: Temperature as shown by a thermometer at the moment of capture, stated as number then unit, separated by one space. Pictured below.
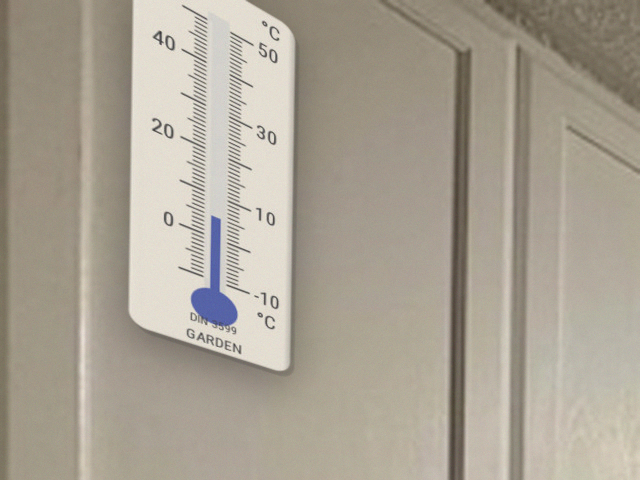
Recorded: 5 °C
